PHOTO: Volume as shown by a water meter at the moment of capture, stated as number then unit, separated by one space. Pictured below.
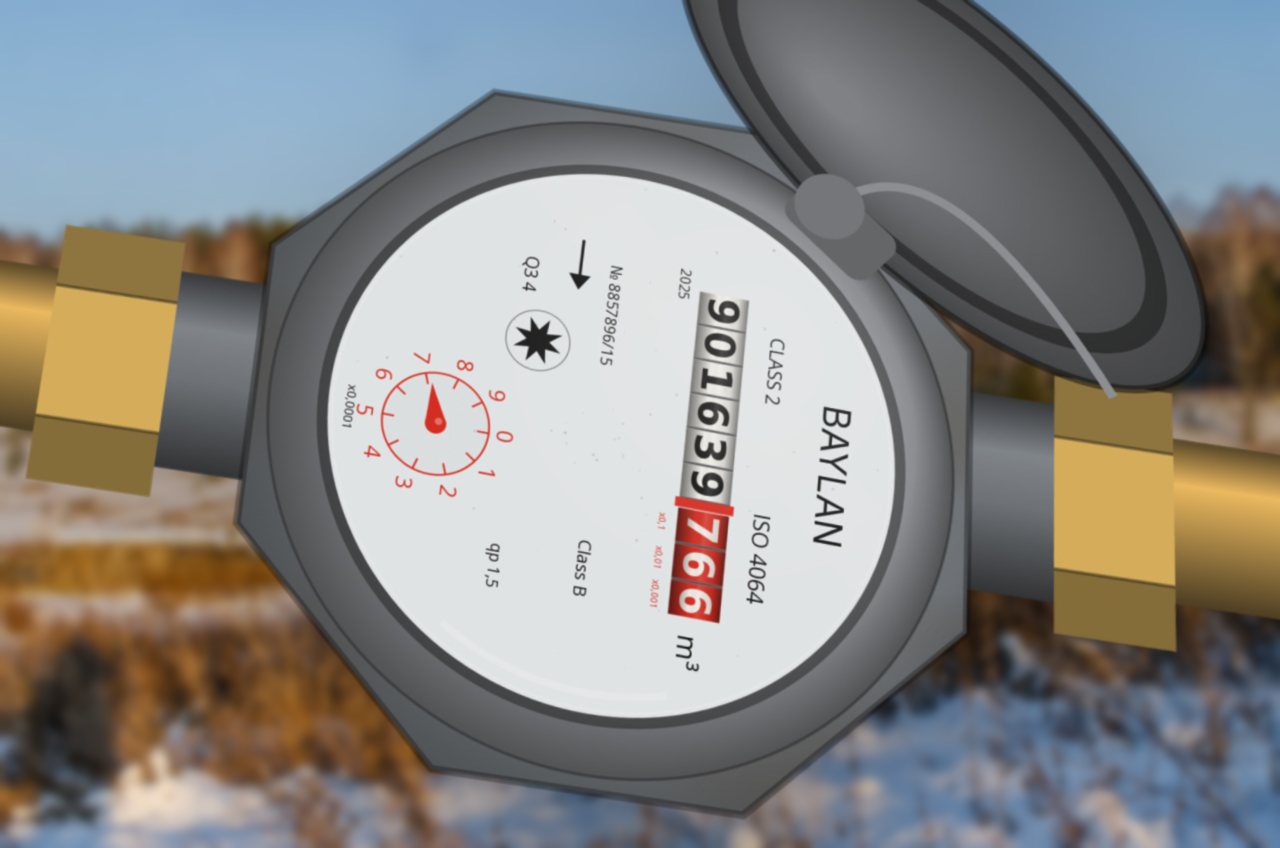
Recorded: 901639.7667 m³
